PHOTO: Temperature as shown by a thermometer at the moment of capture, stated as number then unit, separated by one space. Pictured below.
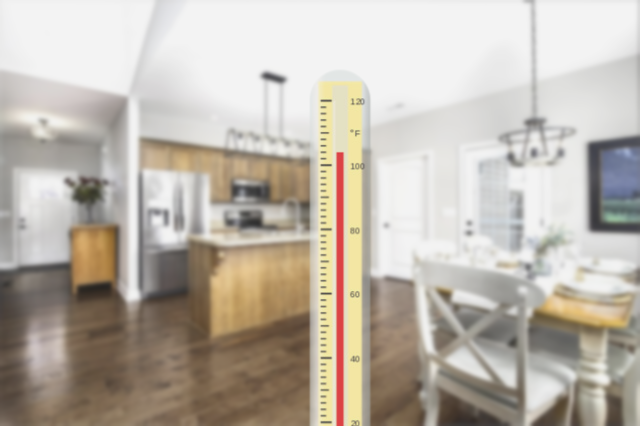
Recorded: 104 °F
